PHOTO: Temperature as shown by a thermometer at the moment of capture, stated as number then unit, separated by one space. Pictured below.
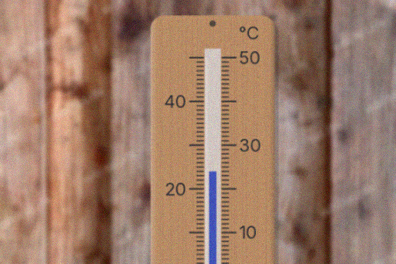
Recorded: 24 °C
